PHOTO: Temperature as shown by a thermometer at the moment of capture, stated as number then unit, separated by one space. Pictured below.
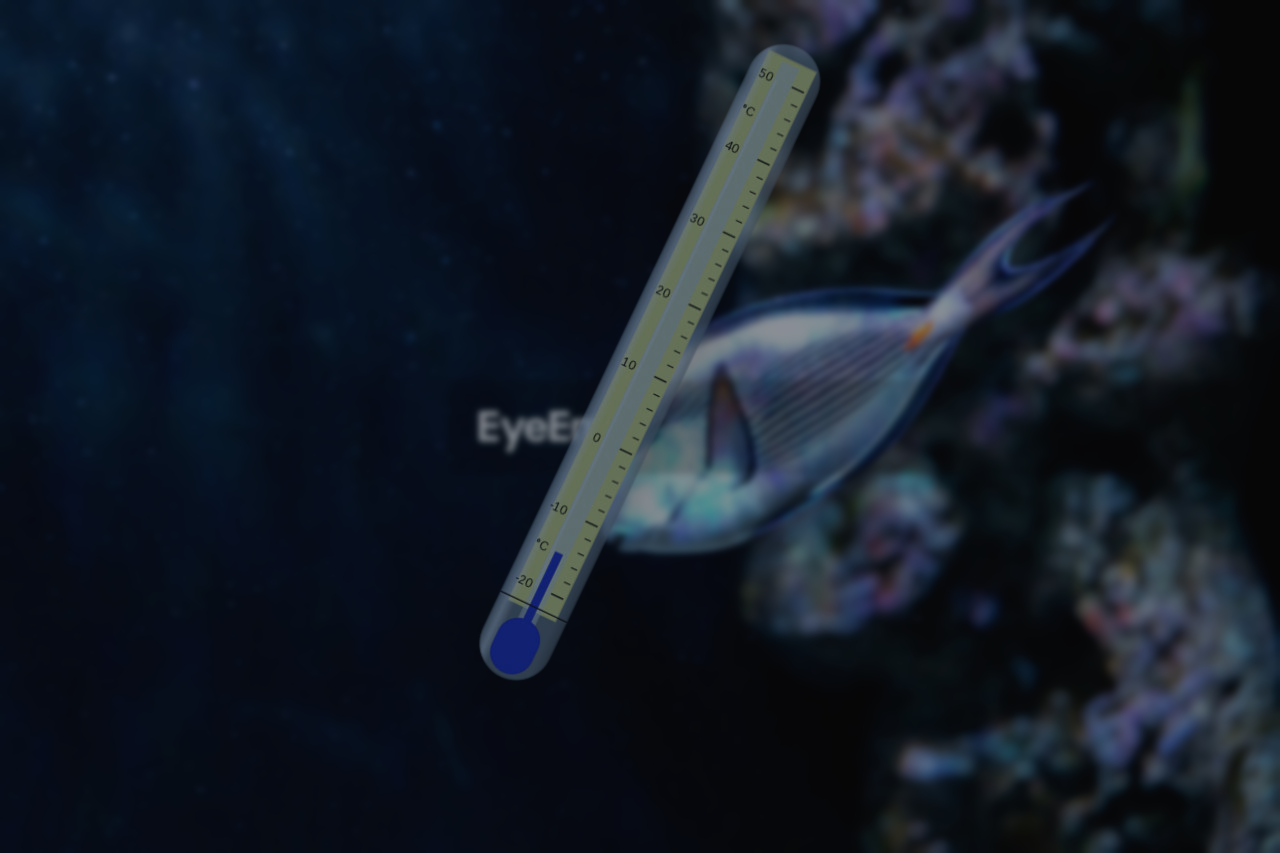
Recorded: -15 °C
